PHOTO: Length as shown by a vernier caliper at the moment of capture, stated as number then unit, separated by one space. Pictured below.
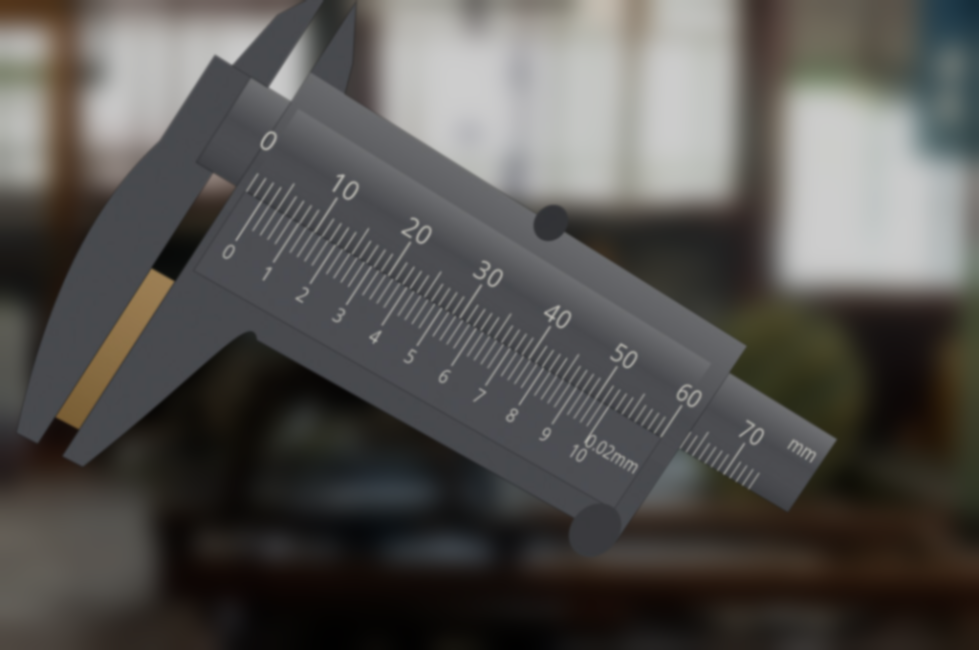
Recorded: 3.0 mm
